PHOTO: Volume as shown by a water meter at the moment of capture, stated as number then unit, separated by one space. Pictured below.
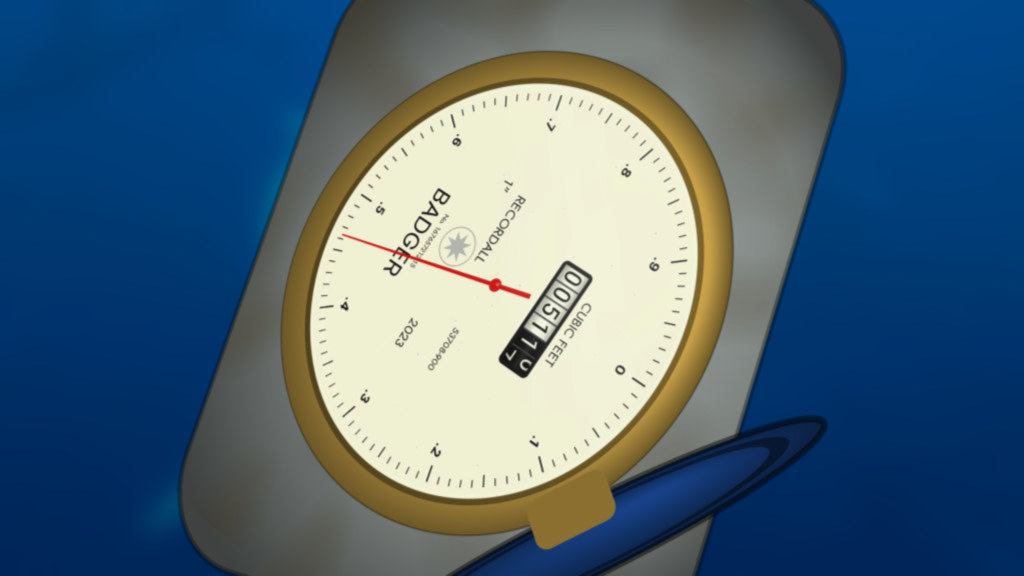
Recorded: 5116.46 ft³
